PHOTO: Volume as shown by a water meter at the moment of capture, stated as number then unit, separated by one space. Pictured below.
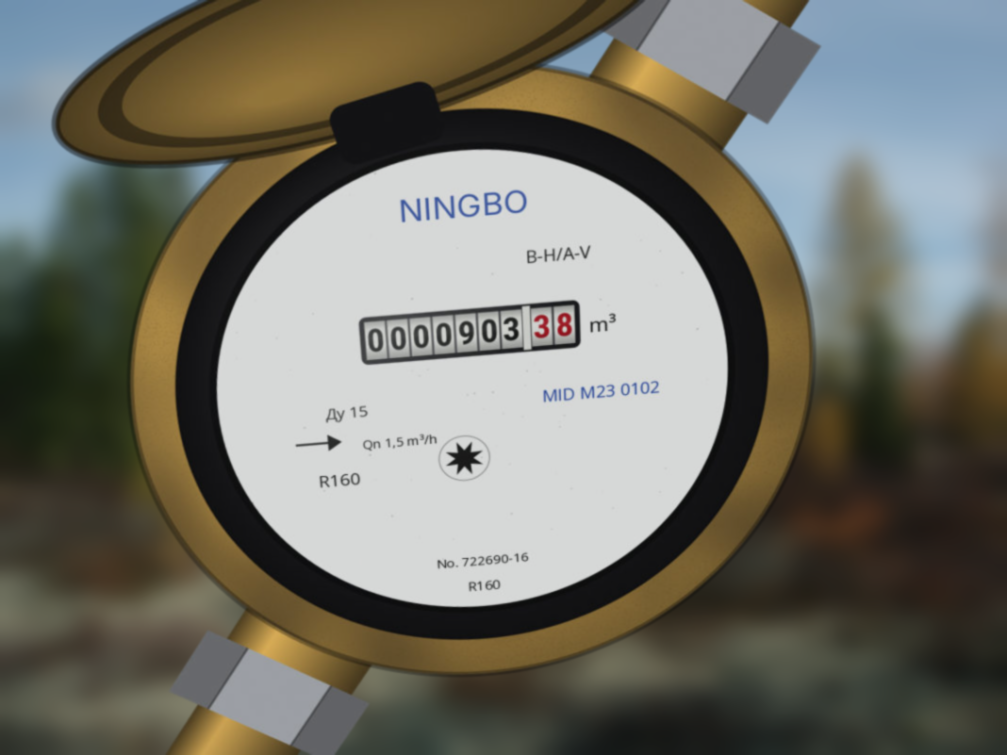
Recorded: 903.38 m³
